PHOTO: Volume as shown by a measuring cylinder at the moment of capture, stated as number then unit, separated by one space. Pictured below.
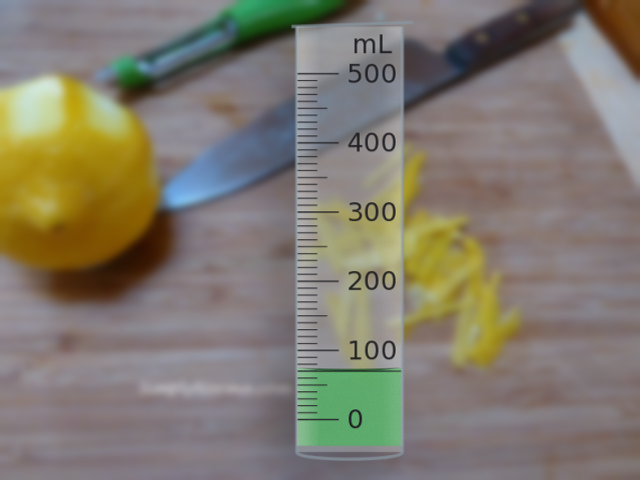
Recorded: 70 mL
